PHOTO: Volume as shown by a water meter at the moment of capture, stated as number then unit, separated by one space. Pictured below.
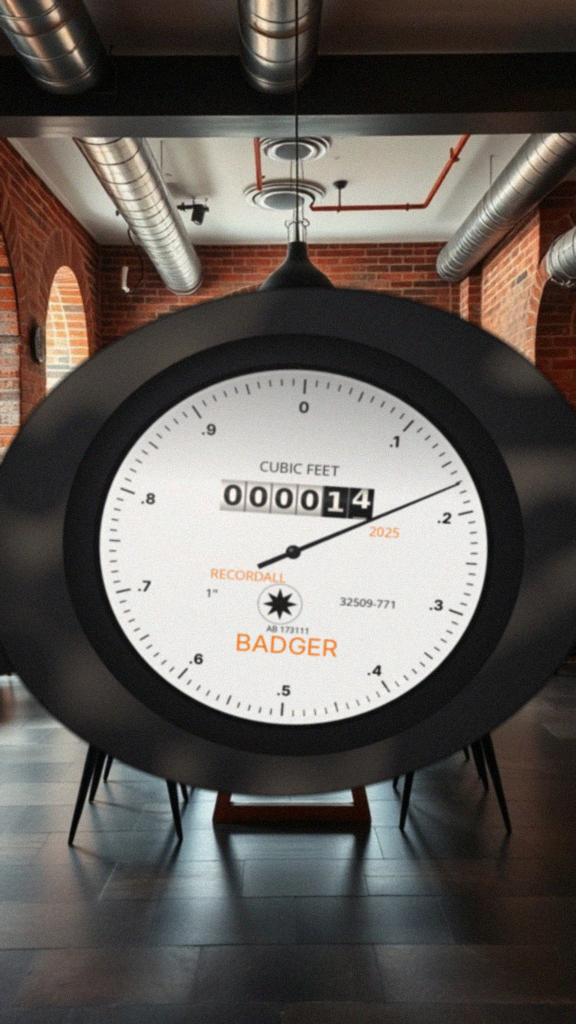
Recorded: 14.17 ft³
